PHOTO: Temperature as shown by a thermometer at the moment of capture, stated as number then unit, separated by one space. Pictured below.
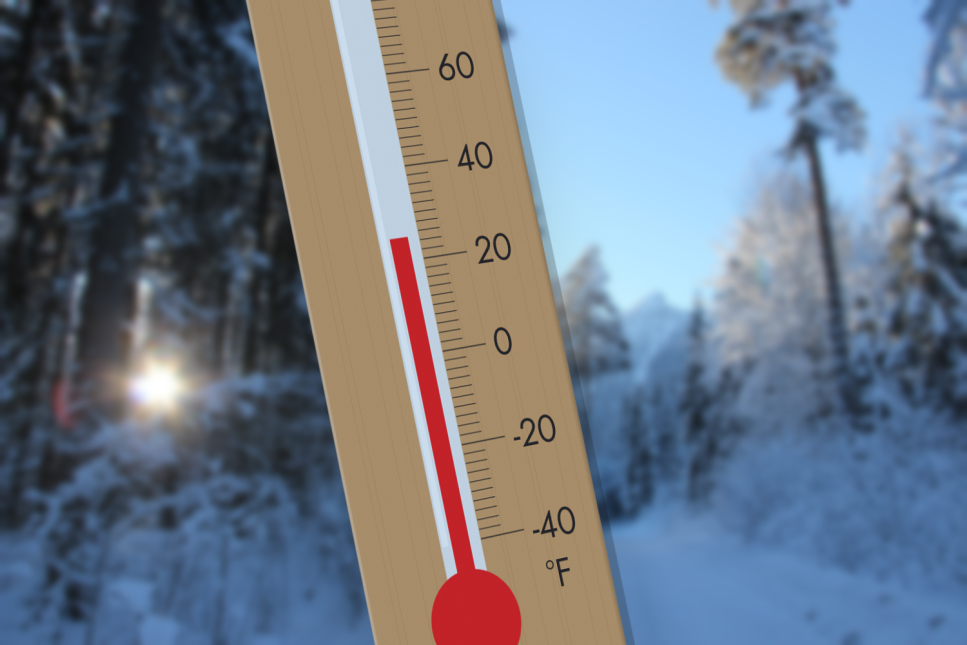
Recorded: 25 °F
